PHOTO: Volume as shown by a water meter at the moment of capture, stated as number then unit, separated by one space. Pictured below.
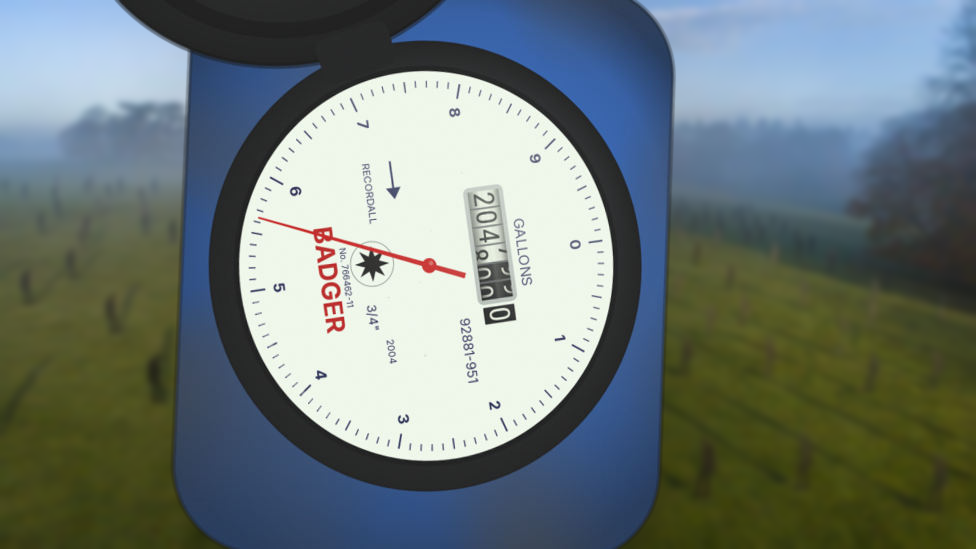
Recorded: 2047995.6 gal
